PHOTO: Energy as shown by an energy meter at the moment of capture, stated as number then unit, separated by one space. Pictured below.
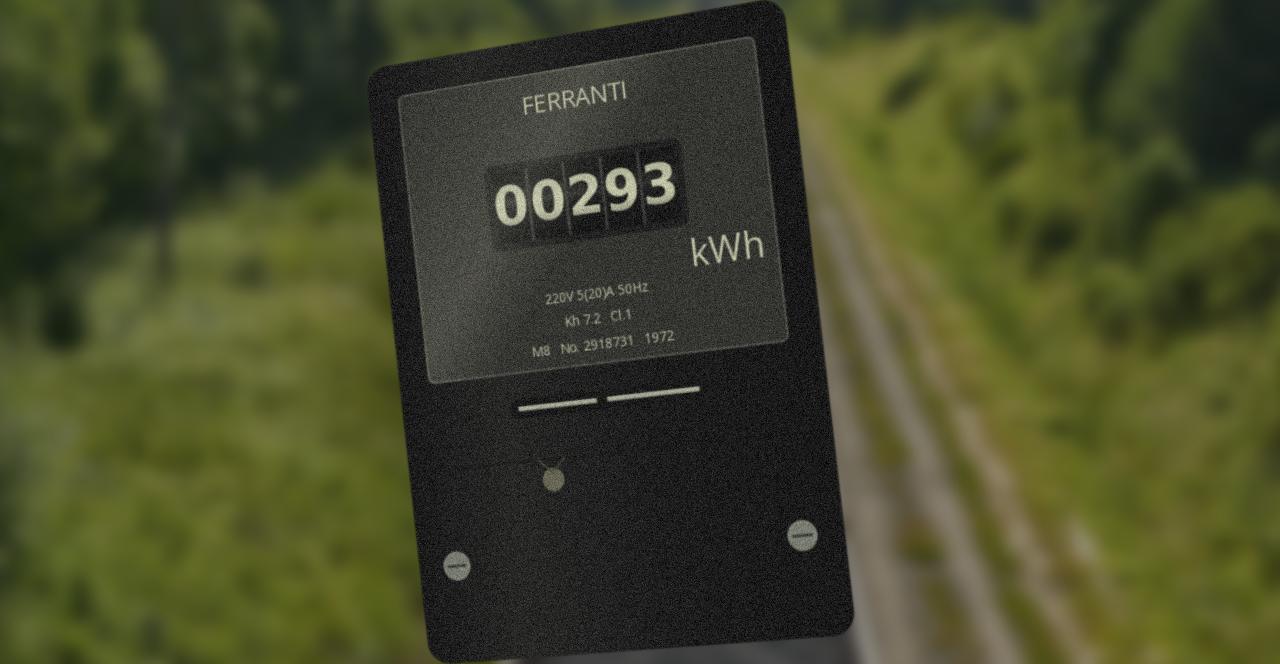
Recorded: 293 kWh
